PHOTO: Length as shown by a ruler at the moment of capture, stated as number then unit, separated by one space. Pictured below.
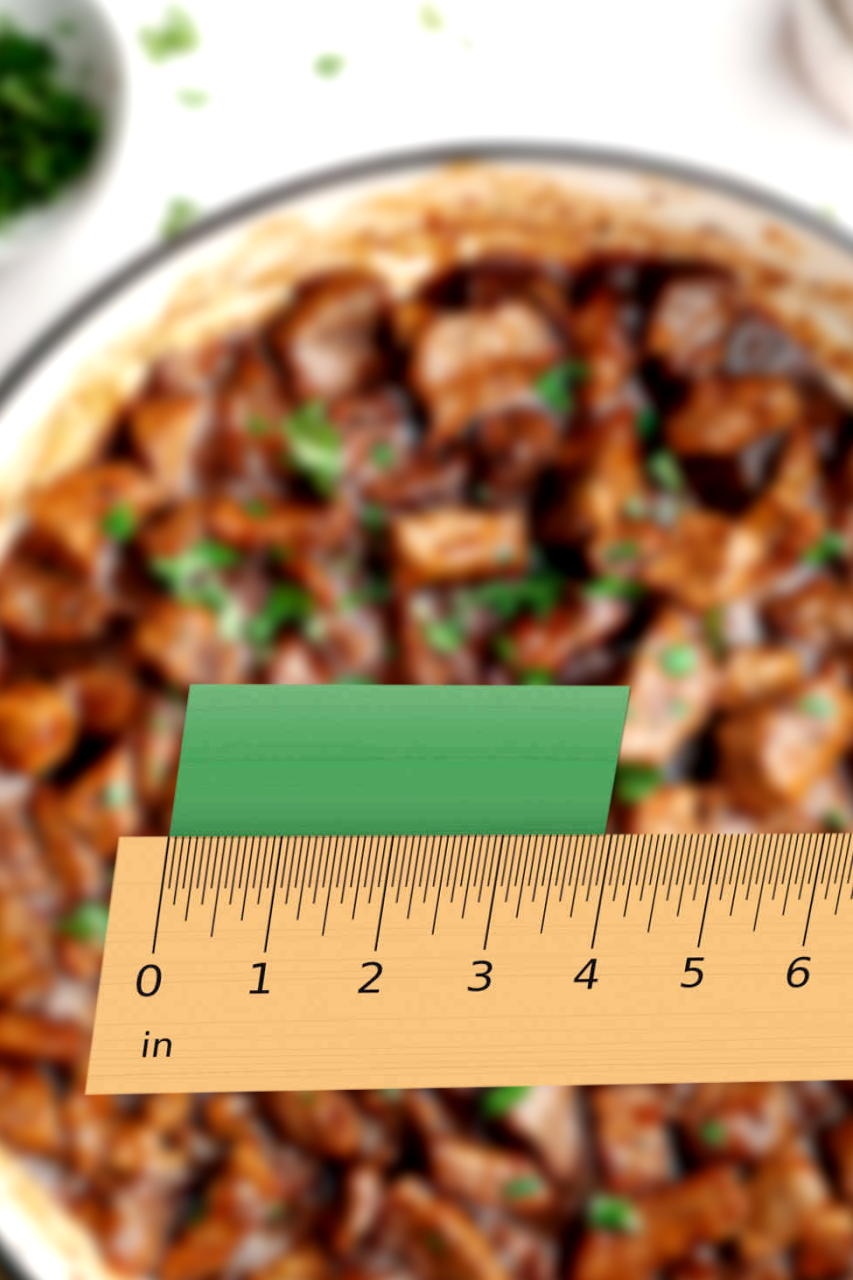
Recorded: 3.9375 in
